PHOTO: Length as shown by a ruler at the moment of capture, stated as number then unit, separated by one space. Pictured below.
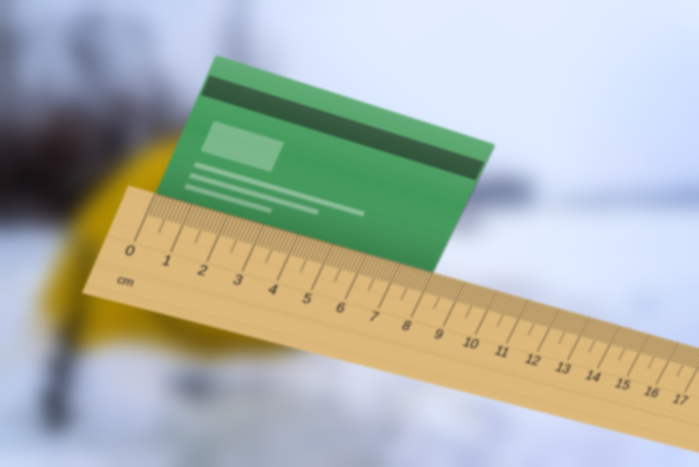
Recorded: 8 cm
